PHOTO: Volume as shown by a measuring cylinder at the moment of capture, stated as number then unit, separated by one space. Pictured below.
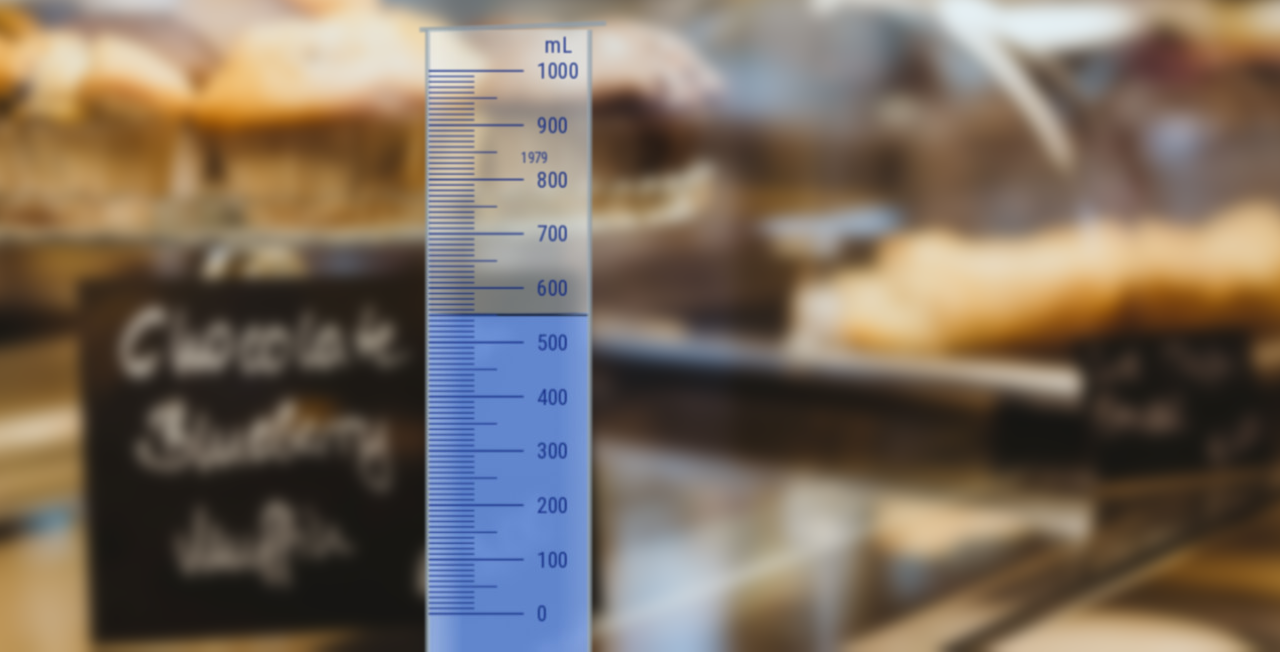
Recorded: 550 mL
